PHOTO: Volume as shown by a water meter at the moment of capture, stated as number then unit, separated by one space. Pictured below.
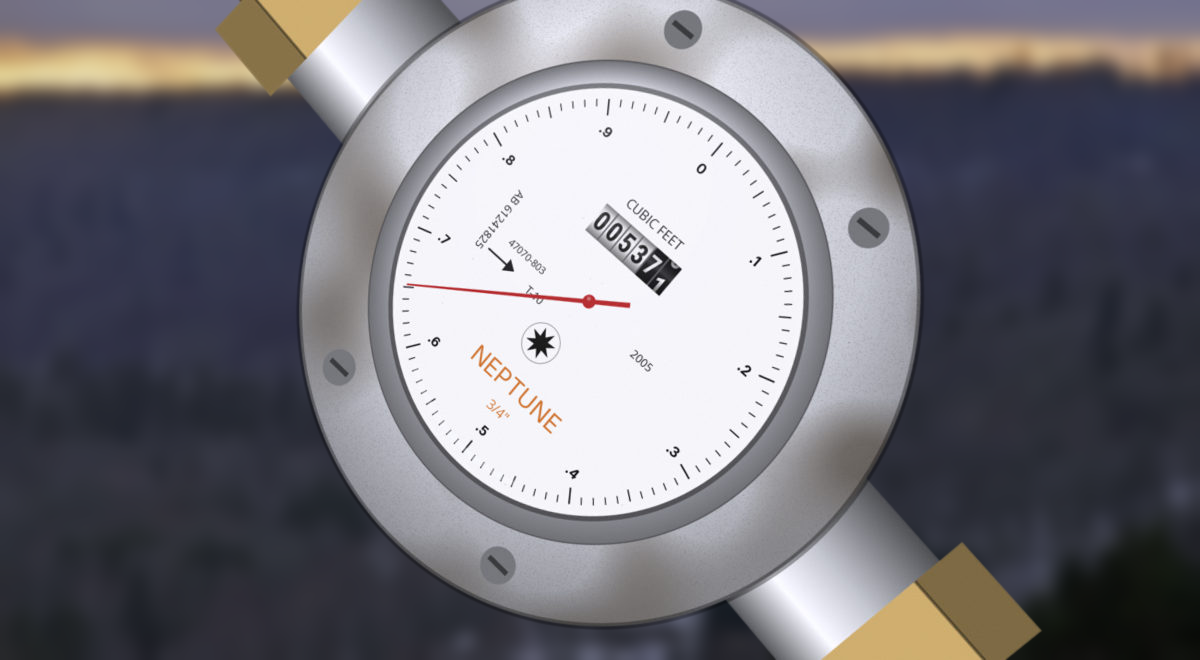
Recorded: 5370.65 ft³
